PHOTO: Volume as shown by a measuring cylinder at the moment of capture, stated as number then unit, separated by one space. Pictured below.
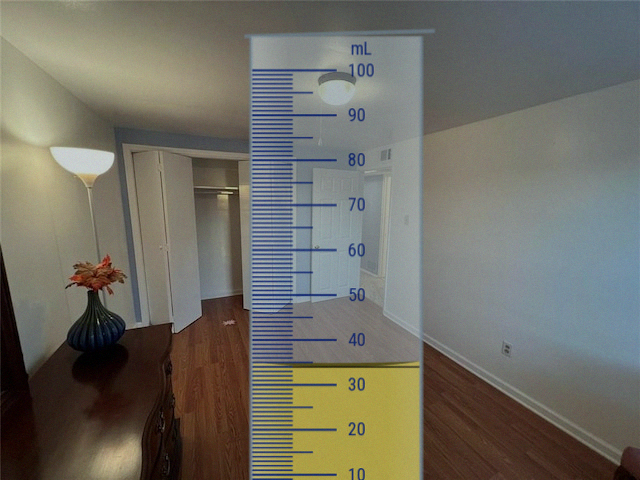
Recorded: 34 mL
